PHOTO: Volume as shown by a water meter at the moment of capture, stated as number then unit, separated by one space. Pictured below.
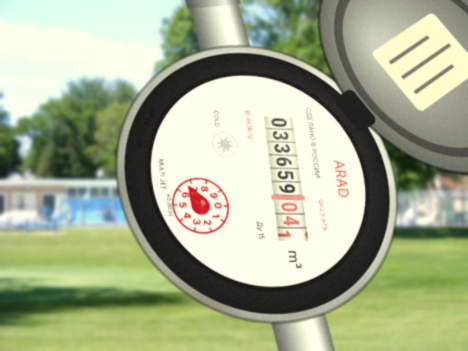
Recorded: 33659.0406 m³
